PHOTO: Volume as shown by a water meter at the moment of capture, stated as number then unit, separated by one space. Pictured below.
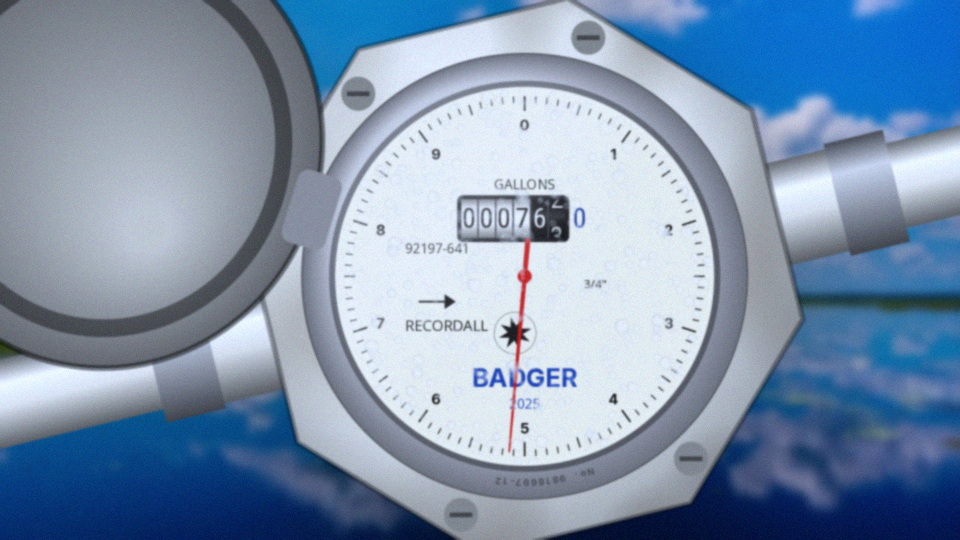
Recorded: 7625.1 gal
